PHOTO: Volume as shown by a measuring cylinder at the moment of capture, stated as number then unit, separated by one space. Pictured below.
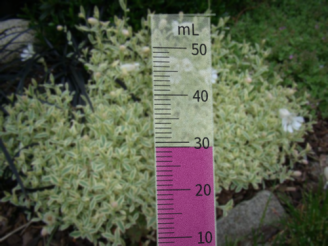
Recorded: 29 mL
